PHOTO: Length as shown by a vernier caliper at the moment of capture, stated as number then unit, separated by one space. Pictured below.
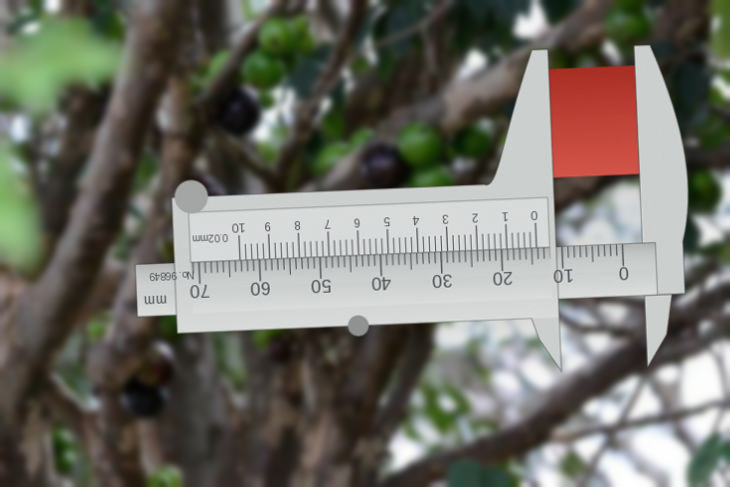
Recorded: 14.2 mm
